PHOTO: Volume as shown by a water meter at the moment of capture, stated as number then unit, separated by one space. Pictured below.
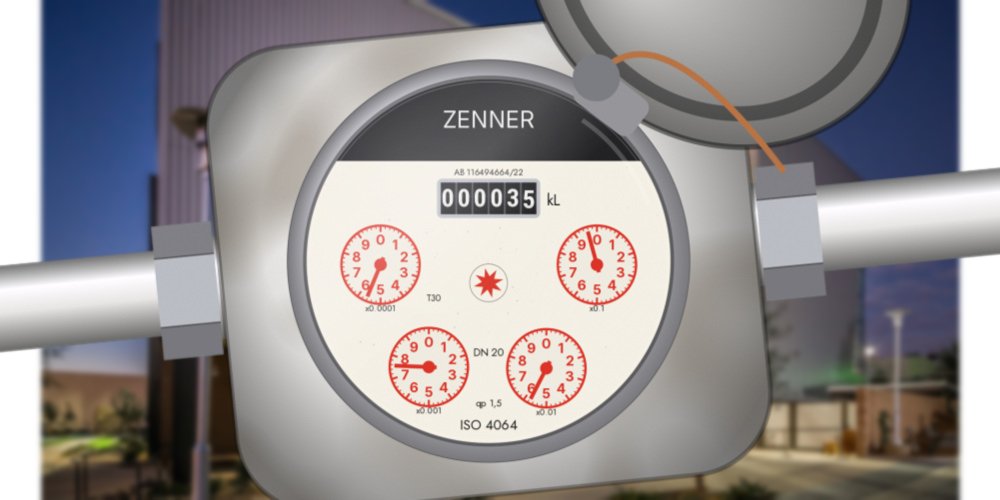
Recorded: 34.9575 kL
